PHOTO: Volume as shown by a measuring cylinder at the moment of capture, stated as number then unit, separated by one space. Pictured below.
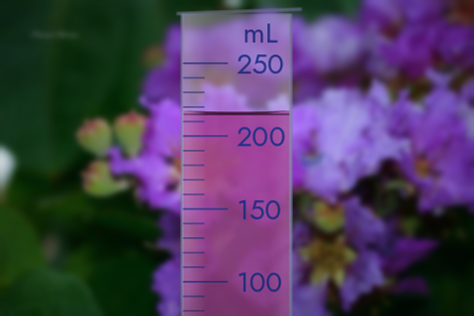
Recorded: 215 mL
